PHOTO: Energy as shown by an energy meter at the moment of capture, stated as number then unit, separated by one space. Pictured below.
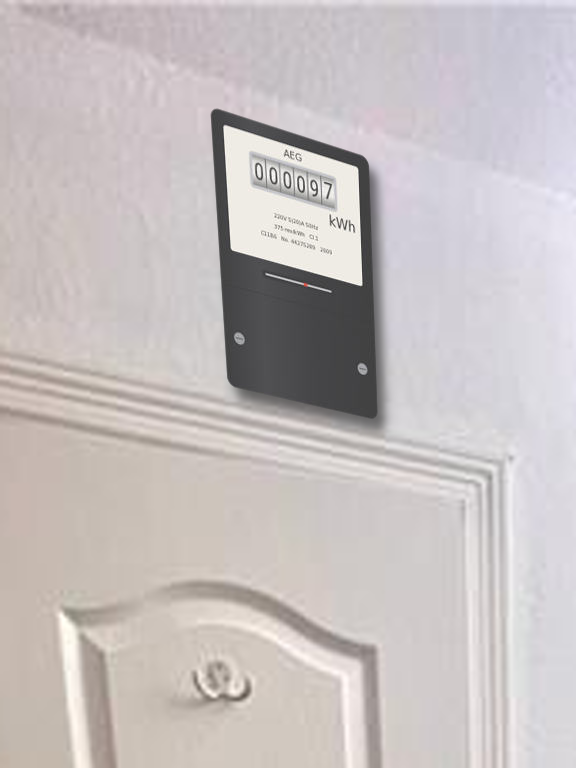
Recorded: 97 kWh
